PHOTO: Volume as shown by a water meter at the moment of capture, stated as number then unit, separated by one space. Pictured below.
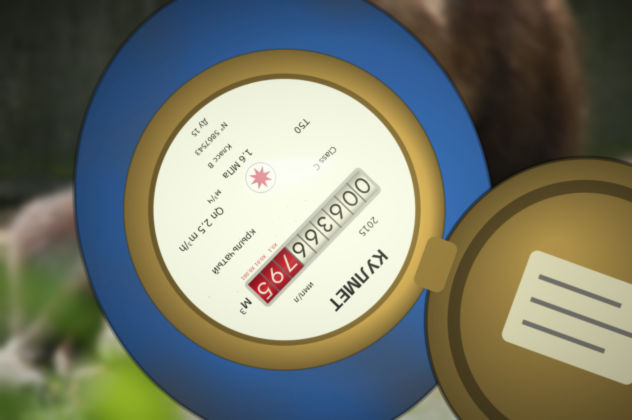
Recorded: 6366.795 m³
